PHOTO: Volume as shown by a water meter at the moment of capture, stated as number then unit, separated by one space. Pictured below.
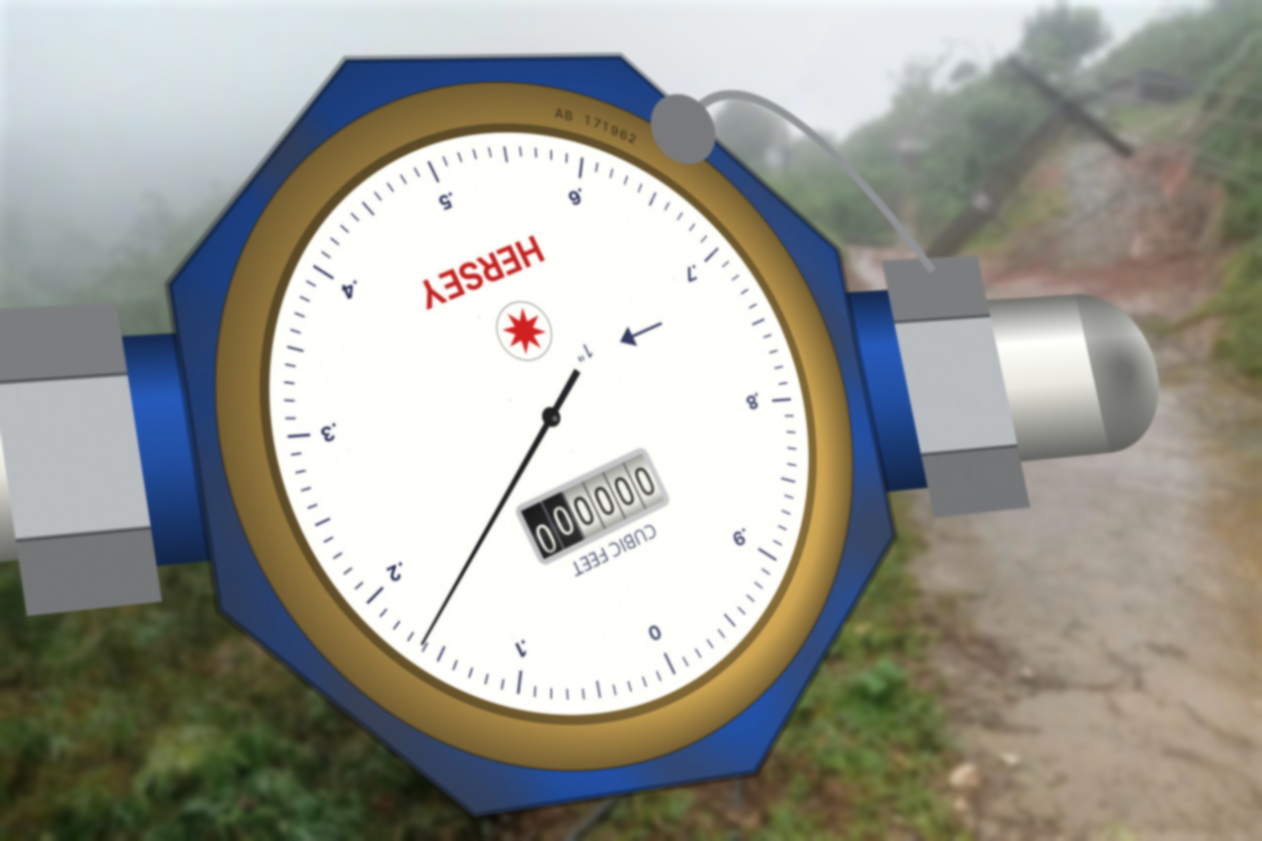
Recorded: 0.16 ft³
